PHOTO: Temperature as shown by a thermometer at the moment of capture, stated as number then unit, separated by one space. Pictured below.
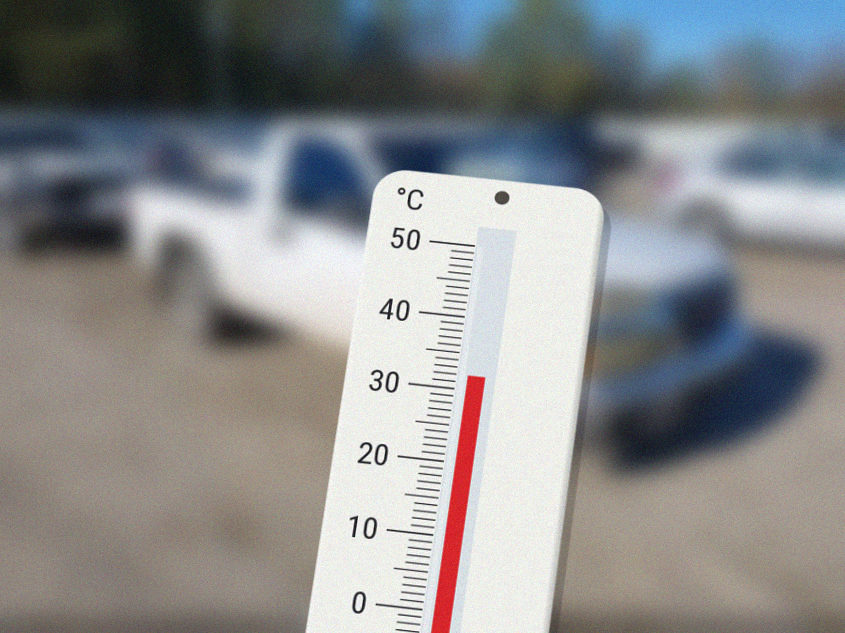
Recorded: 32 °C
